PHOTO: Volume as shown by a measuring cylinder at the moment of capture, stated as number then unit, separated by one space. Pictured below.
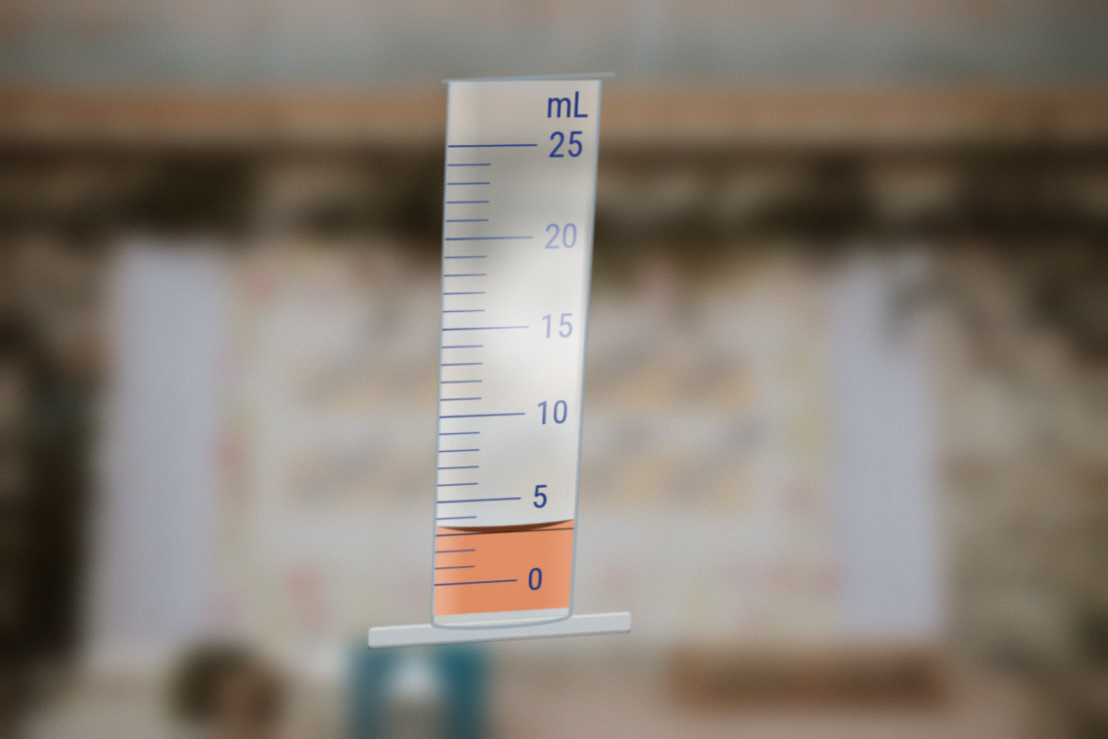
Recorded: 3 mL
